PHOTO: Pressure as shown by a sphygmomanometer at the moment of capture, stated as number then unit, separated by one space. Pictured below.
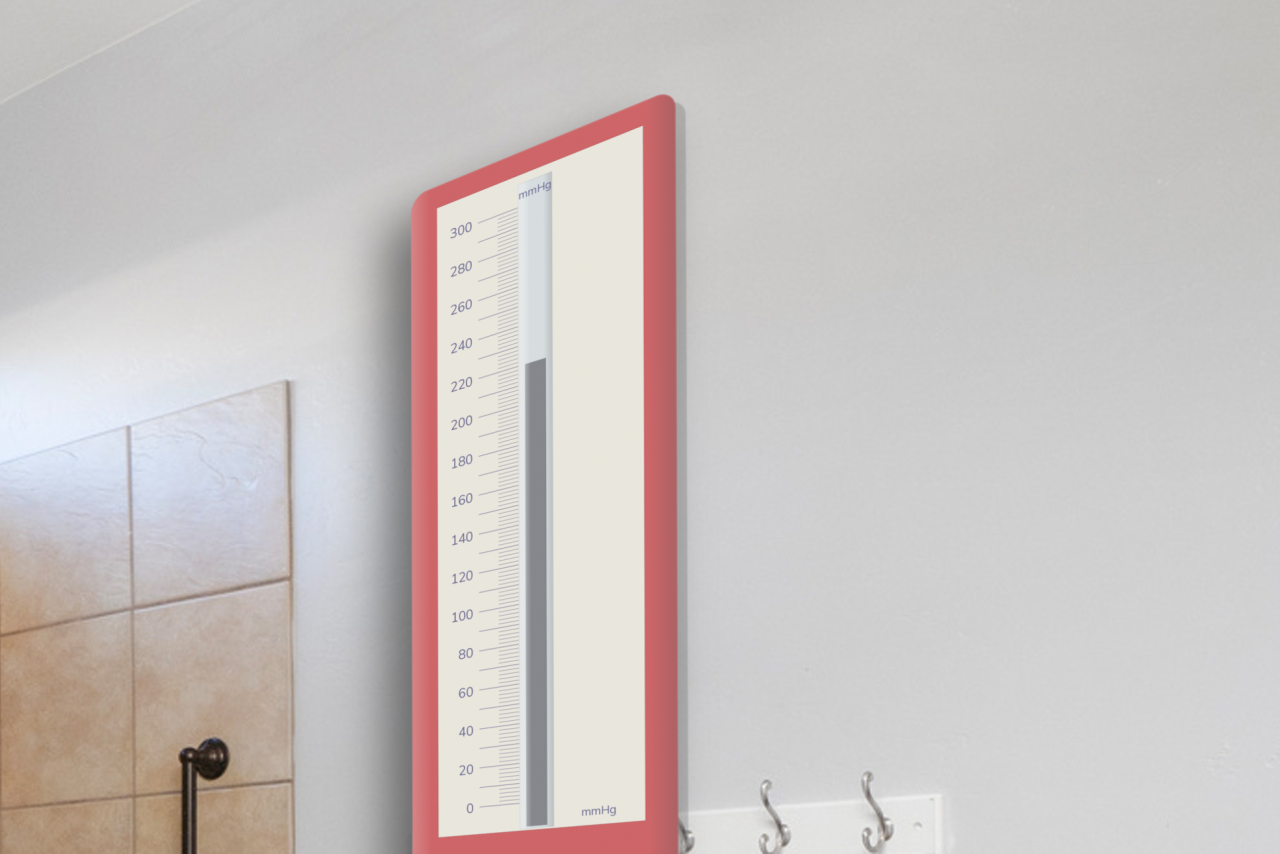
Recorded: 220 mmHg
